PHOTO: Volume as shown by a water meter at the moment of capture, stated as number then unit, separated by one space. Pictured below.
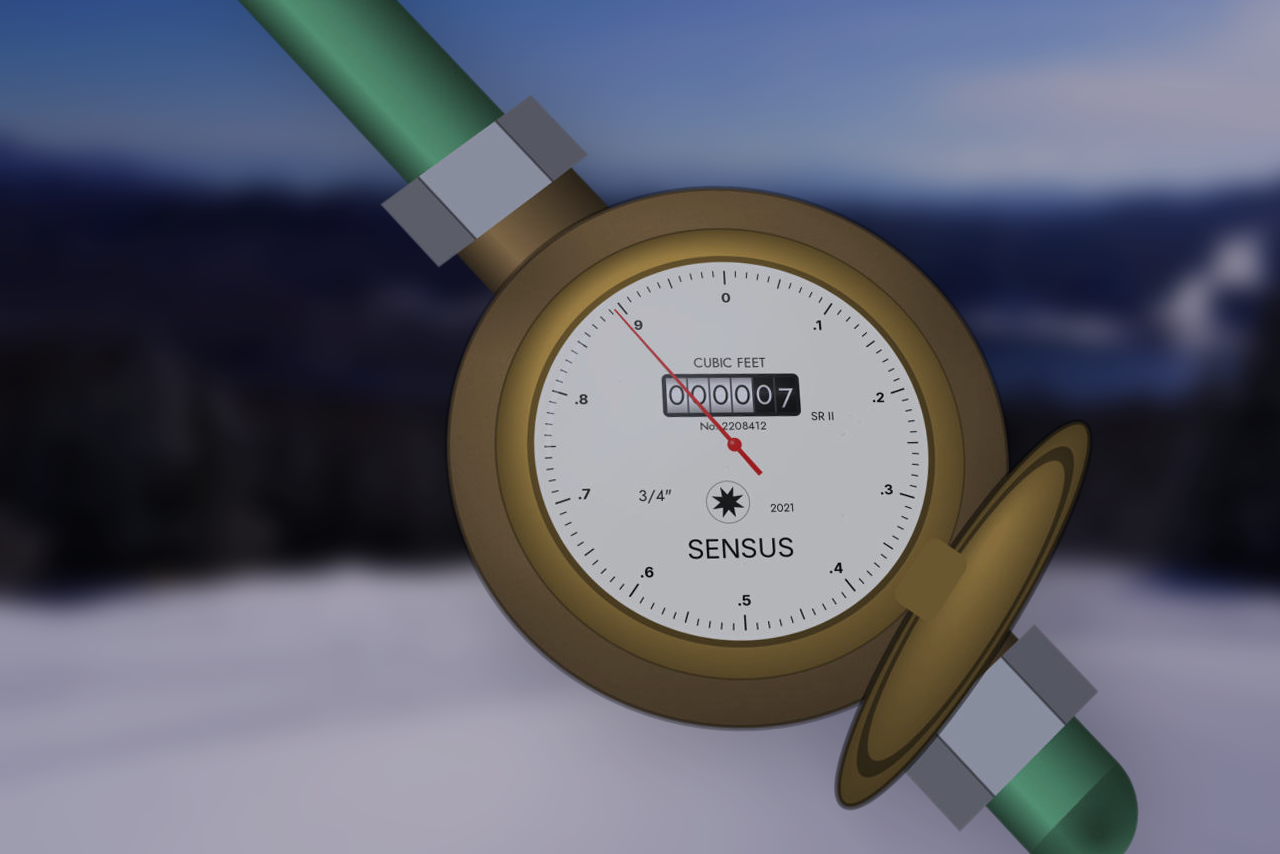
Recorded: 6.89 ft³
